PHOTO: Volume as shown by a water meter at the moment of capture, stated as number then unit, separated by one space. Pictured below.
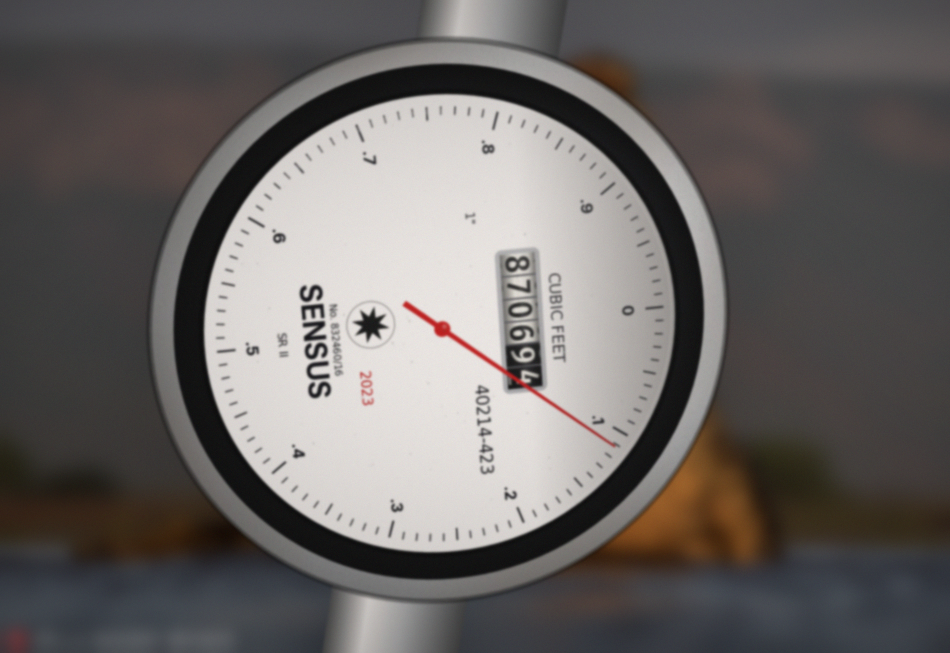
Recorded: 870694.11 ft³
